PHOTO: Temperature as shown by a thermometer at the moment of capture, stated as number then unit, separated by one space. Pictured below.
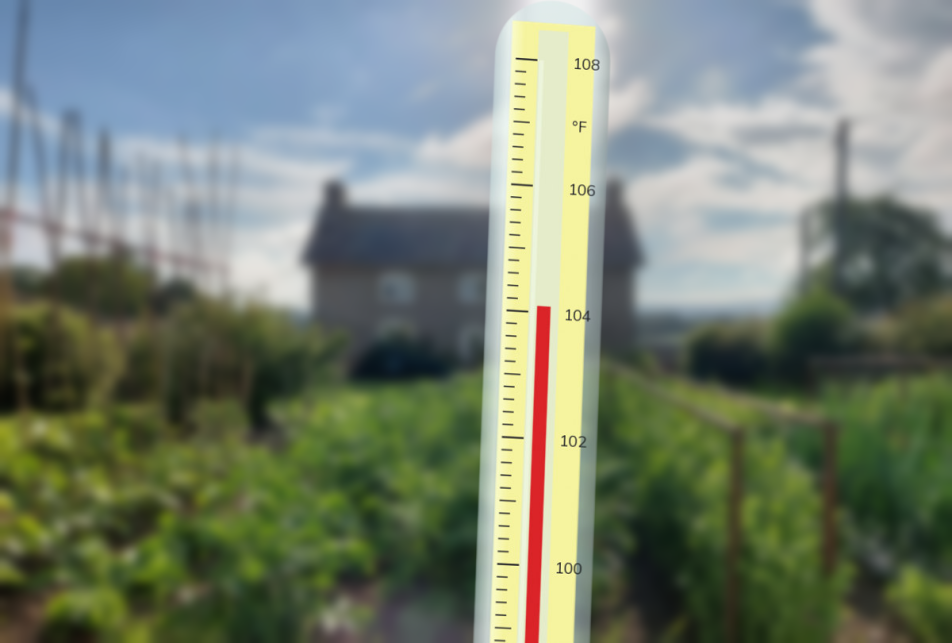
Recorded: 104.1 °F
